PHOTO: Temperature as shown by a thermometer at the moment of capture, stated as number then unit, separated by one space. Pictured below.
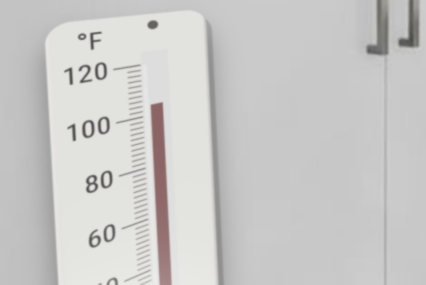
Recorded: 104 °F
